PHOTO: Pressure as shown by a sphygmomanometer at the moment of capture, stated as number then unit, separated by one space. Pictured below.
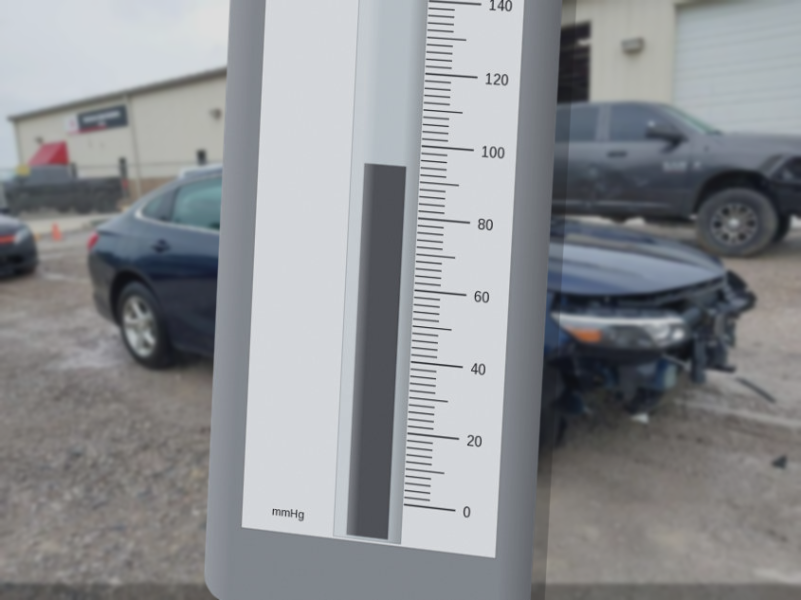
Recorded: 94 mmHg
